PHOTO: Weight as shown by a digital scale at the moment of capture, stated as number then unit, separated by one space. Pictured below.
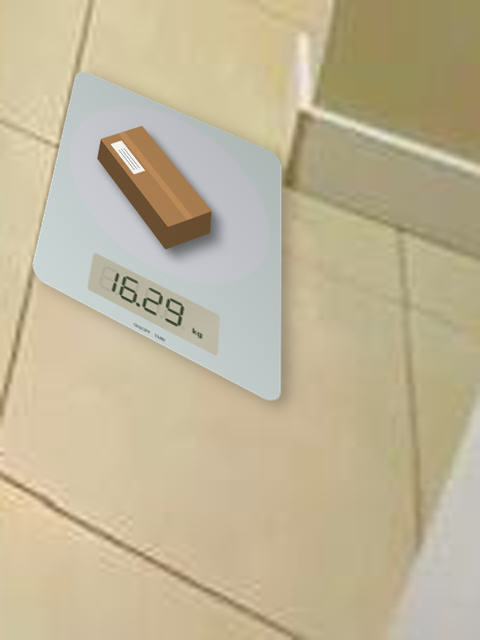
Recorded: 16.29 kg
